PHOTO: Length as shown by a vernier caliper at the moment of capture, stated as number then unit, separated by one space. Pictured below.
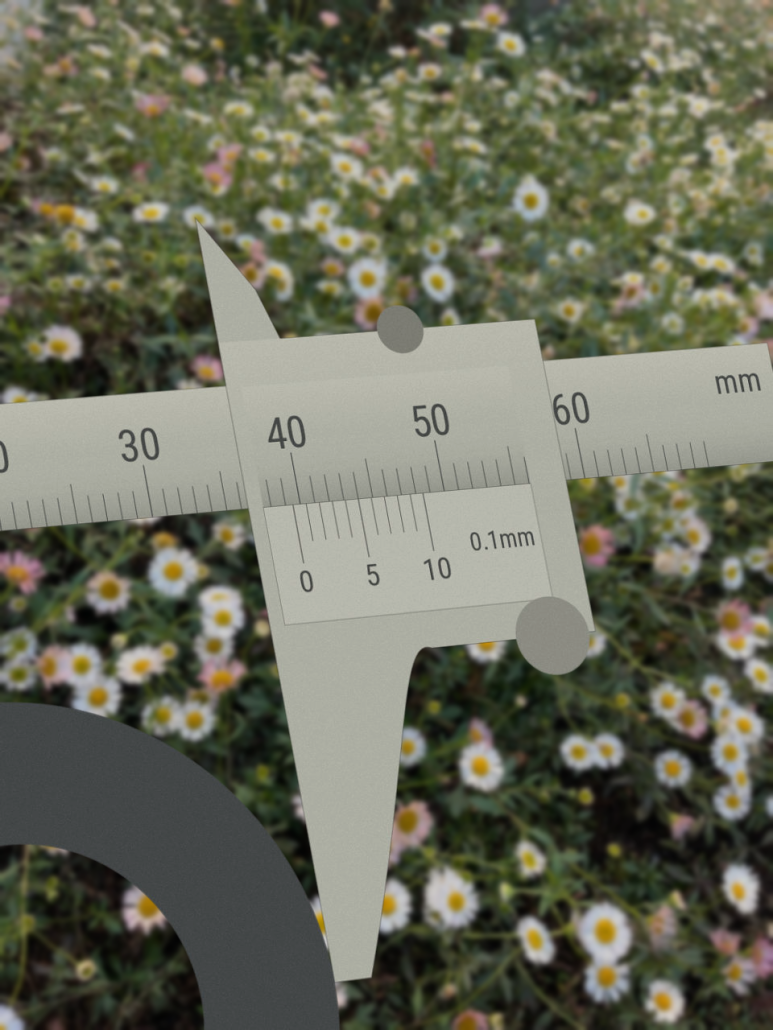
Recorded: 39.5 mm
